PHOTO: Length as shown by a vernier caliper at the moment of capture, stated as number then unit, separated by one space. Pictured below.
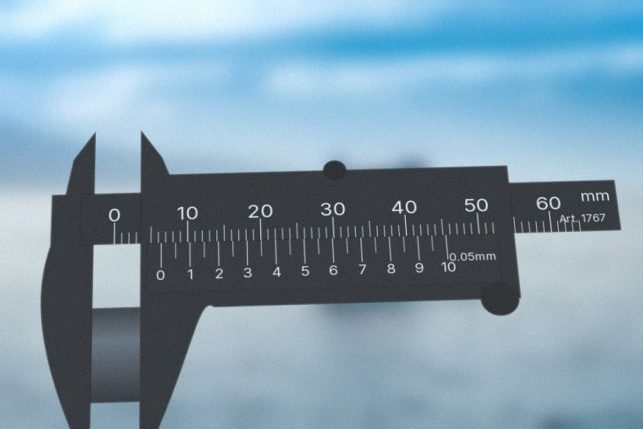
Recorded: 6.4 mm
